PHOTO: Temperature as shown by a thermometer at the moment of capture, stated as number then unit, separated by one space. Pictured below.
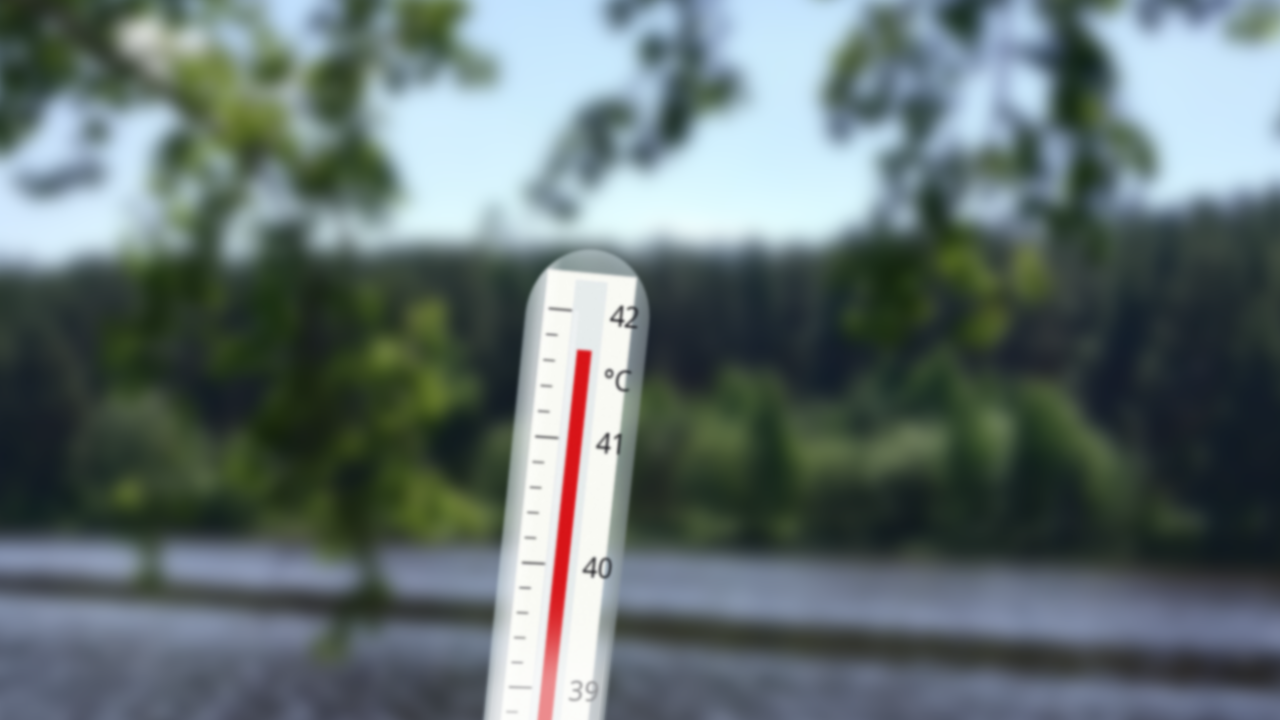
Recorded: 41.7 °C
